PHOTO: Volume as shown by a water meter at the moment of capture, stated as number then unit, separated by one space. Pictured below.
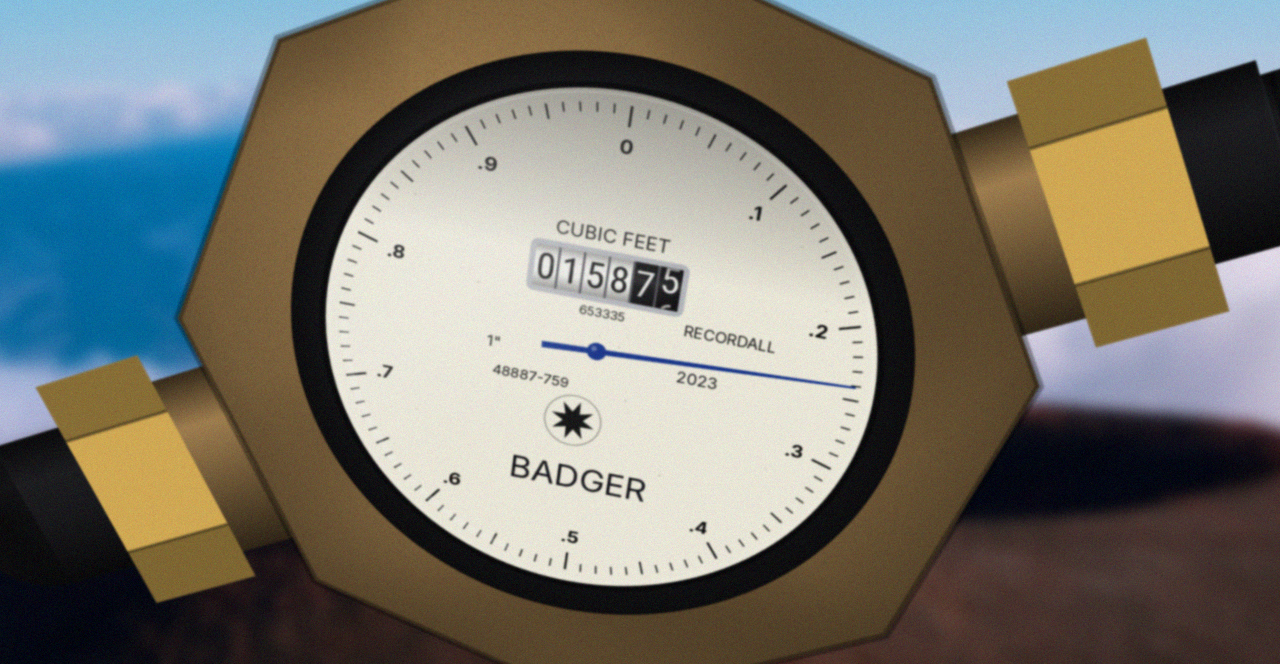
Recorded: 15875.24 ft³
